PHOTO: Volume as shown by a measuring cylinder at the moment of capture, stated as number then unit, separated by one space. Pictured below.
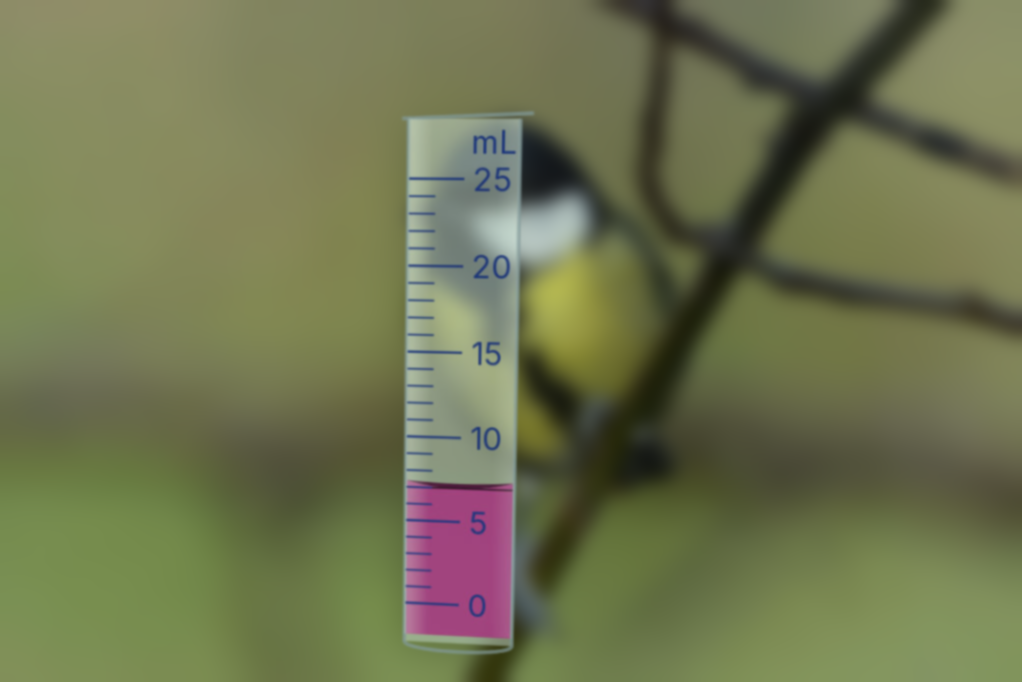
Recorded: 7 mL
